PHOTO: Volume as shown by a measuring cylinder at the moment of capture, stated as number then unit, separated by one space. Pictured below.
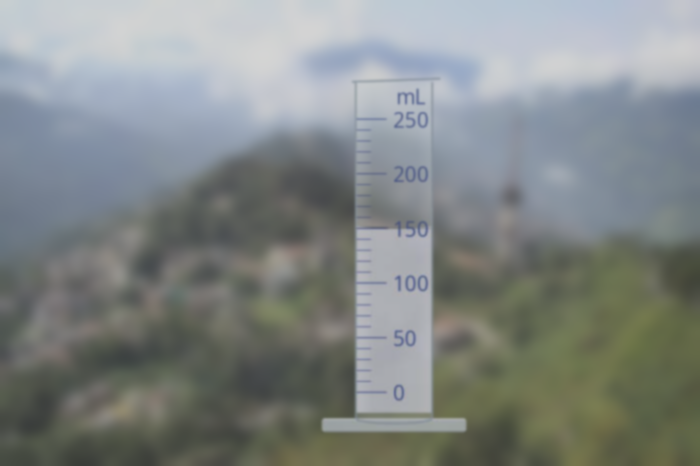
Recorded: 150 mL
